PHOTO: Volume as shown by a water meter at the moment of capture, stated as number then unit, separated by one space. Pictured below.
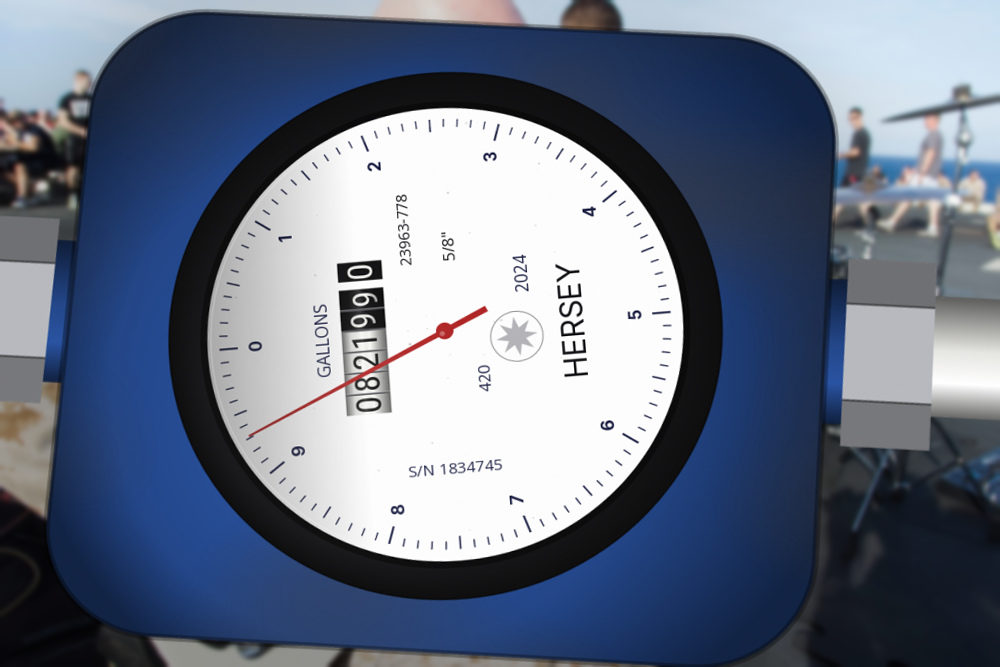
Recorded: 821989.3 gal
